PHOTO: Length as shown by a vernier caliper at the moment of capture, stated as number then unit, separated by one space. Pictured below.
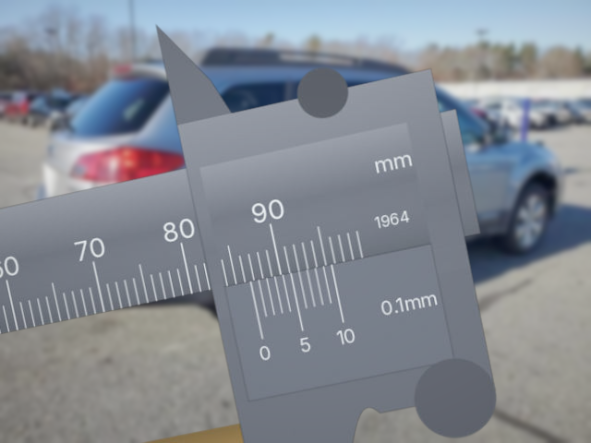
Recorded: 86.6 mm
